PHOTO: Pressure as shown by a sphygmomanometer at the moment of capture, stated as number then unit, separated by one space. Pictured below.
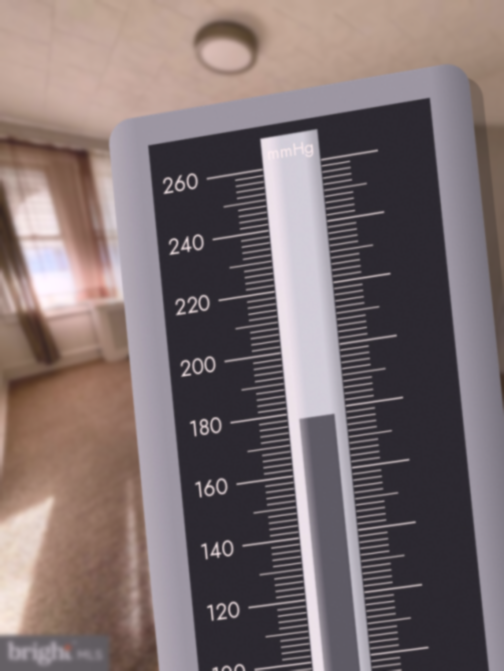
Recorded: 178 mmHg
